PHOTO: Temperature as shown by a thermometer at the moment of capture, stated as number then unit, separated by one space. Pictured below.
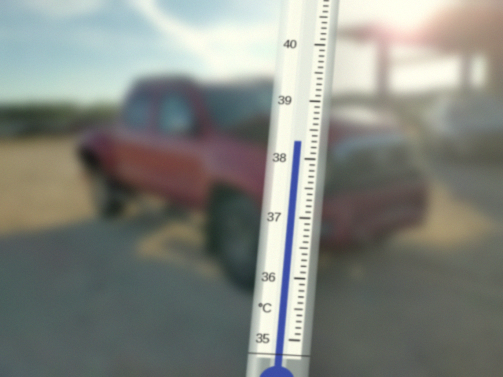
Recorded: 38.3 °C
